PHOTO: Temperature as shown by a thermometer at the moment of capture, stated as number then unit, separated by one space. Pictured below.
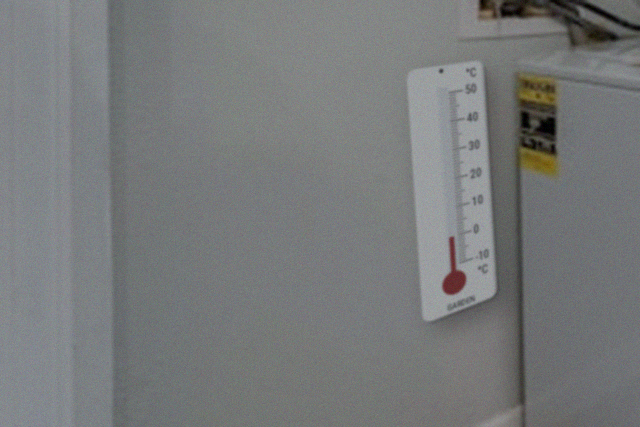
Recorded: 0 °C
